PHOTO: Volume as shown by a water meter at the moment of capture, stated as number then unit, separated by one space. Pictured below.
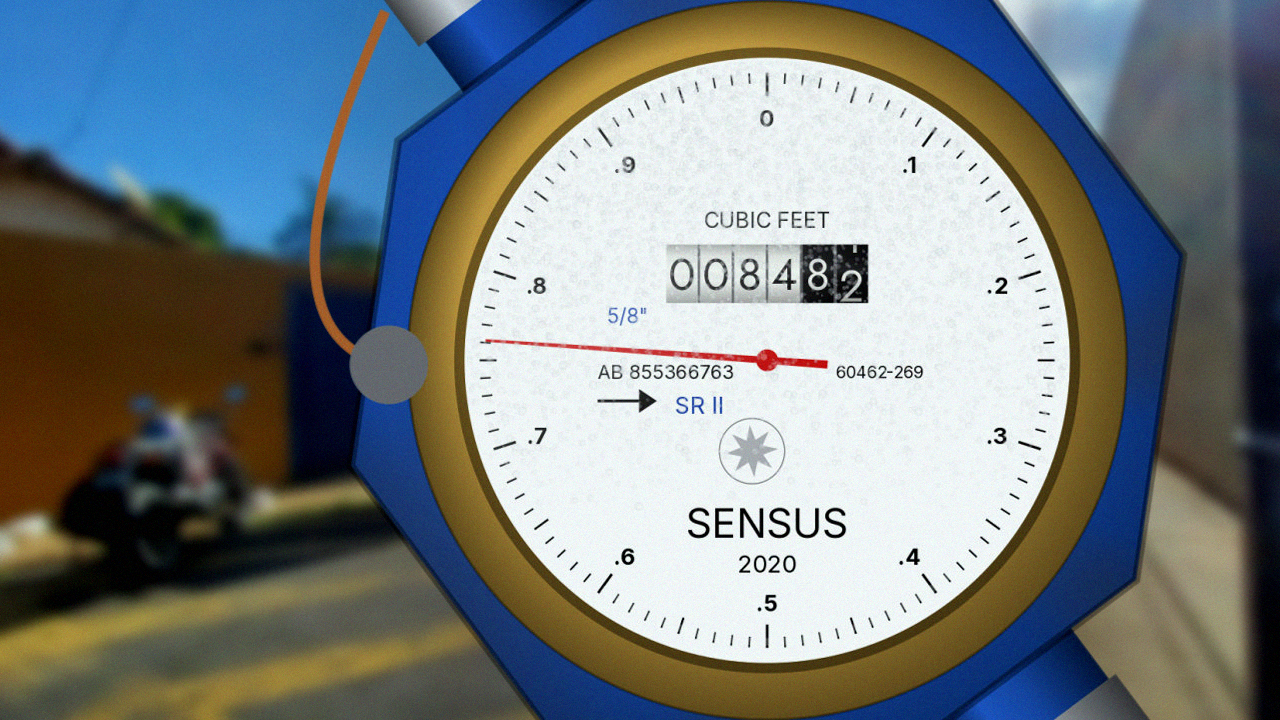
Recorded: 8481.76 ft³
